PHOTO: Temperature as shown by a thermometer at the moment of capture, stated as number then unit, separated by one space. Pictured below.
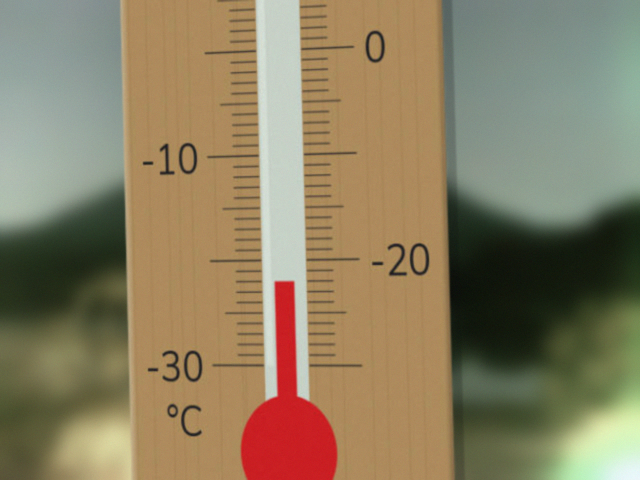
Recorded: -22 °C
